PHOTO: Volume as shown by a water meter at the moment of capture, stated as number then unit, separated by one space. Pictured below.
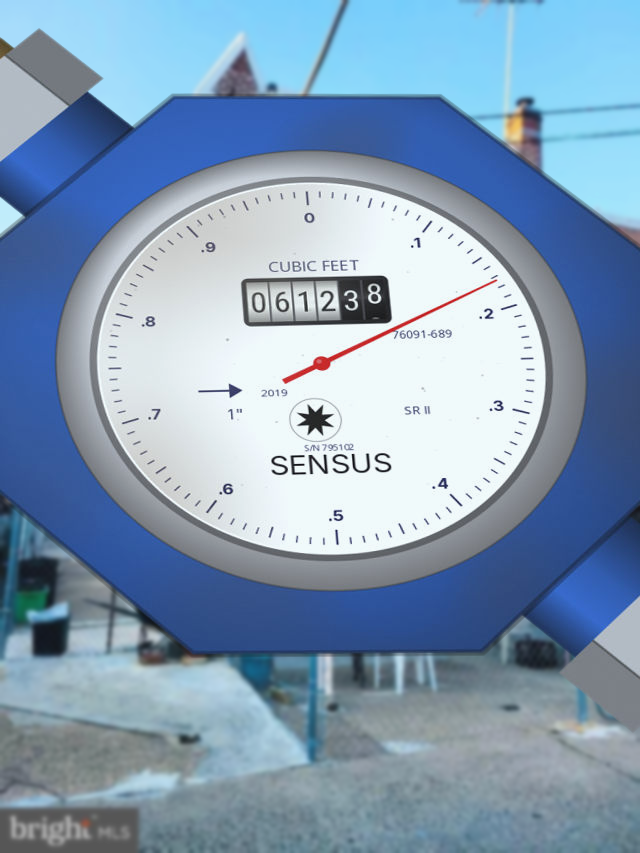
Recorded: 61238.17 ft³
